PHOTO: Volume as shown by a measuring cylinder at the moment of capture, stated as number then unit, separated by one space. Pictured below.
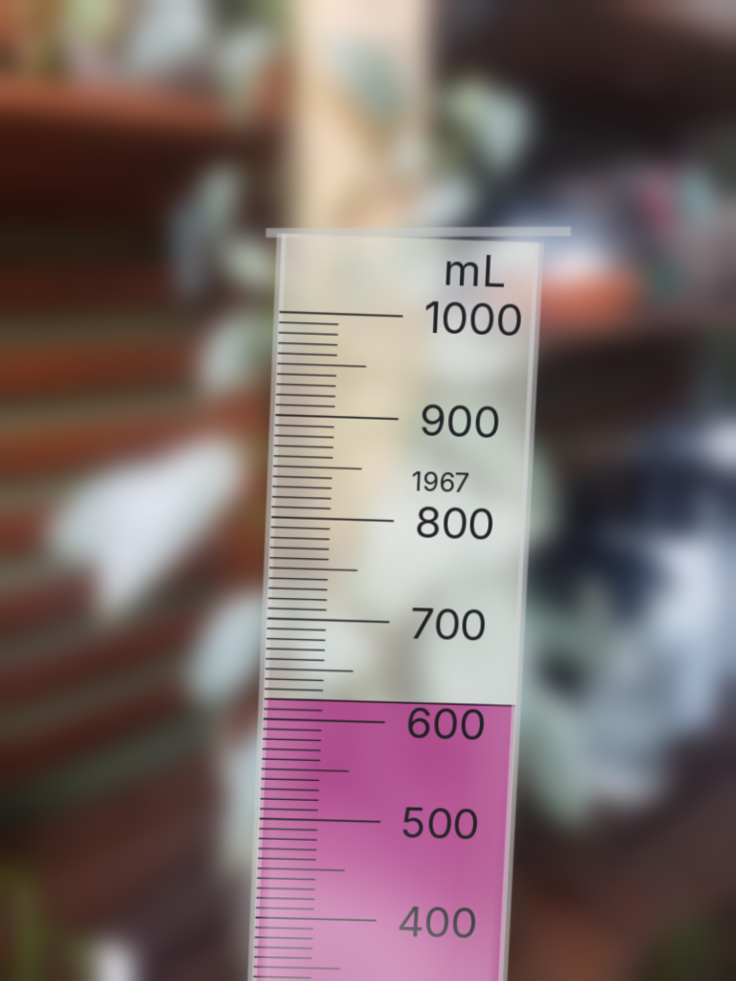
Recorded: 620 mL
